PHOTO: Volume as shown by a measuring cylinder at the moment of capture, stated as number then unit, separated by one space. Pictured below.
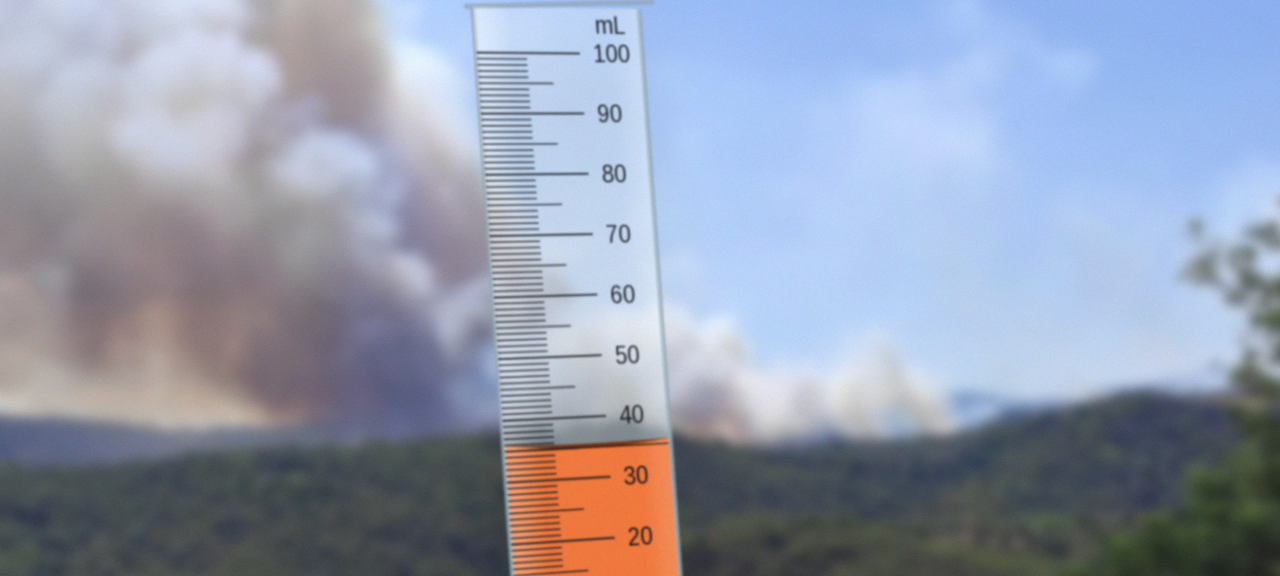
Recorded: 35 mL
